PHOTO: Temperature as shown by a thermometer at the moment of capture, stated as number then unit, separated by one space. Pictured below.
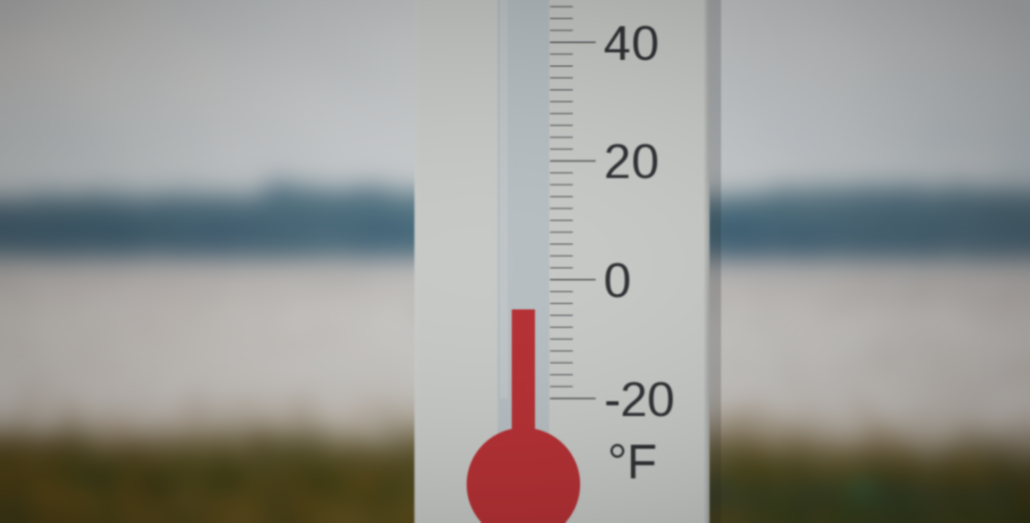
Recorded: -5 °F
